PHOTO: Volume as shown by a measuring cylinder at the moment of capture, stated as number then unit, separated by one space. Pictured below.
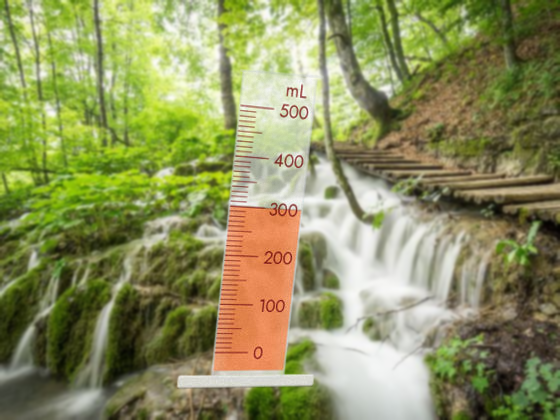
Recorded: 300 mL
